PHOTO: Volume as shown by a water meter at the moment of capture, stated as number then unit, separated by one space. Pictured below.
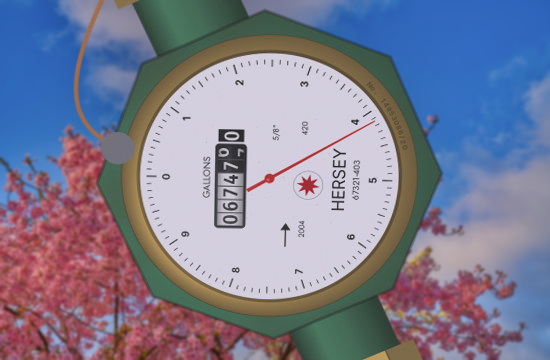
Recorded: 674764.1 gal
